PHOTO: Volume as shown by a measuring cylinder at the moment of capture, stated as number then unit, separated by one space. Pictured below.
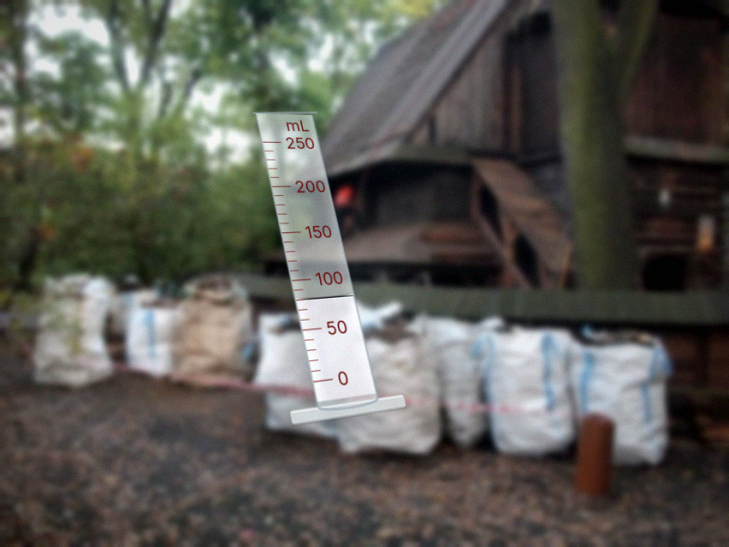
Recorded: 80 mL
